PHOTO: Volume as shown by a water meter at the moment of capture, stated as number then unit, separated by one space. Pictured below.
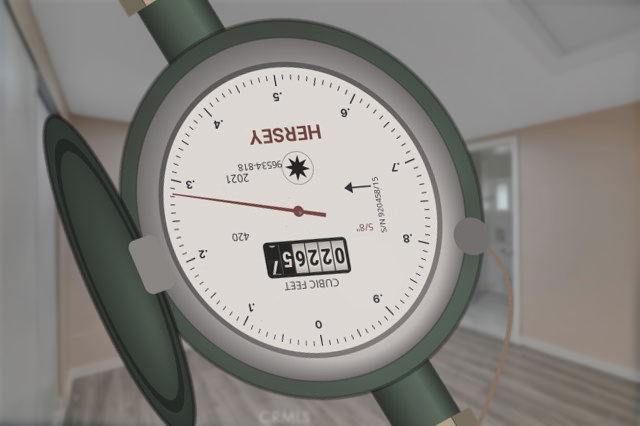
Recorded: 22657.28 ft³
